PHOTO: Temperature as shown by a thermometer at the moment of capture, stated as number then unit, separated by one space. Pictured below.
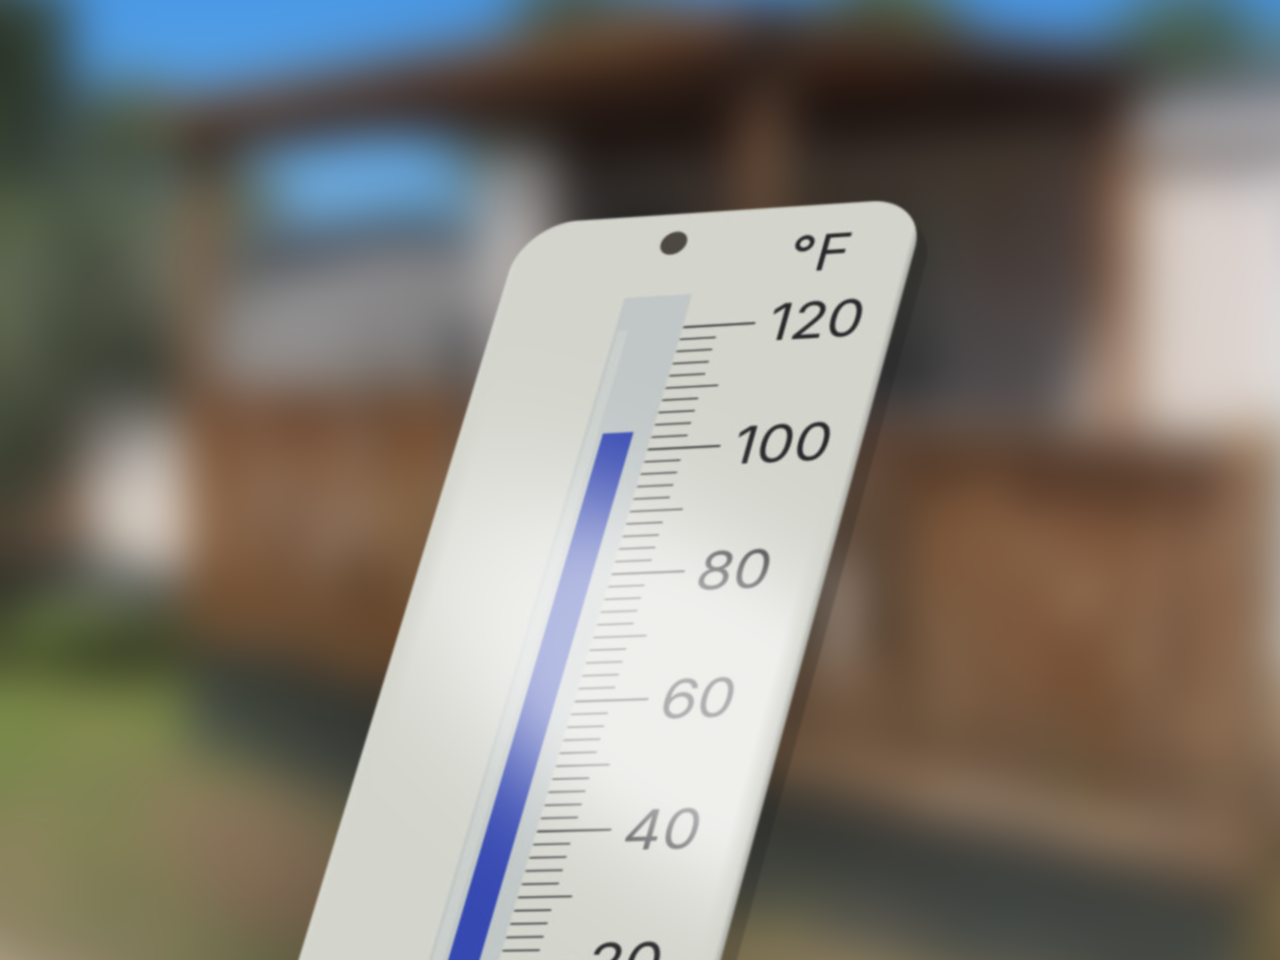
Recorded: 103 °F
